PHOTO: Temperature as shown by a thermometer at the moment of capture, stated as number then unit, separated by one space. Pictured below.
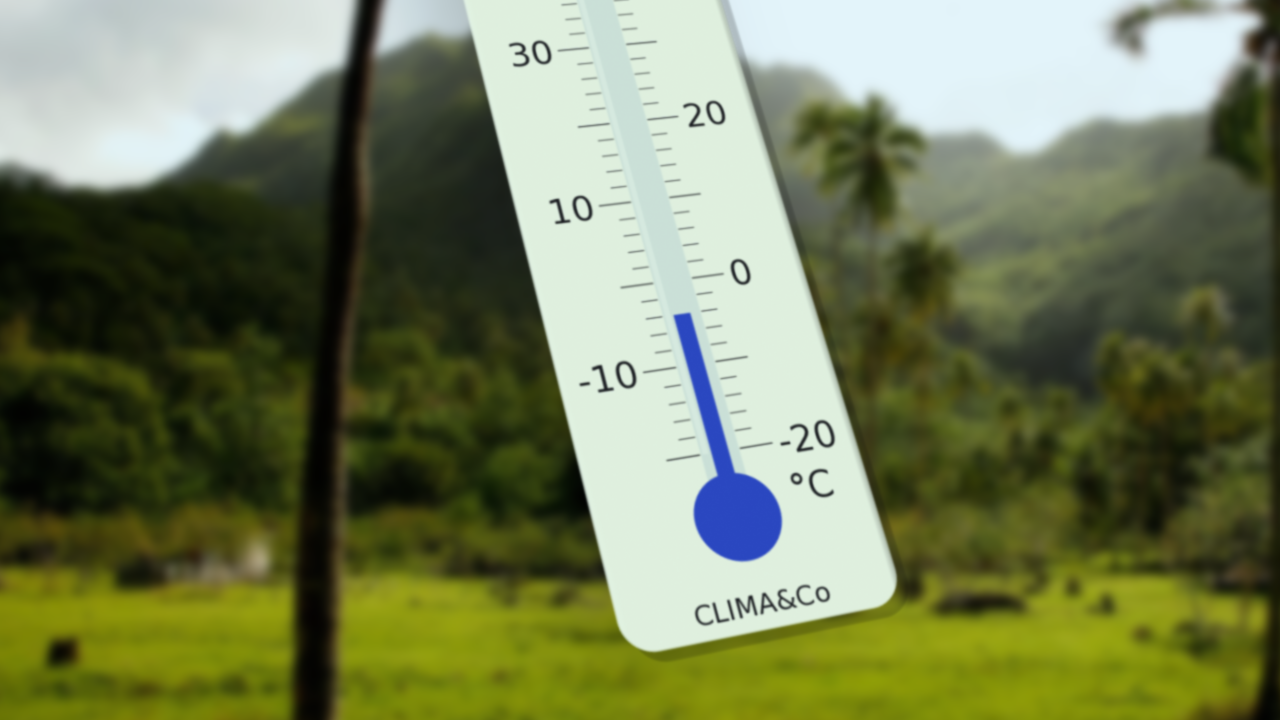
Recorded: -4 °C
